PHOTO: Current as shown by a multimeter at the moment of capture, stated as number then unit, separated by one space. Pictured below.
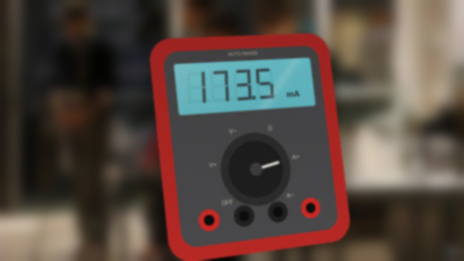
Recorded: 173.5 mA
